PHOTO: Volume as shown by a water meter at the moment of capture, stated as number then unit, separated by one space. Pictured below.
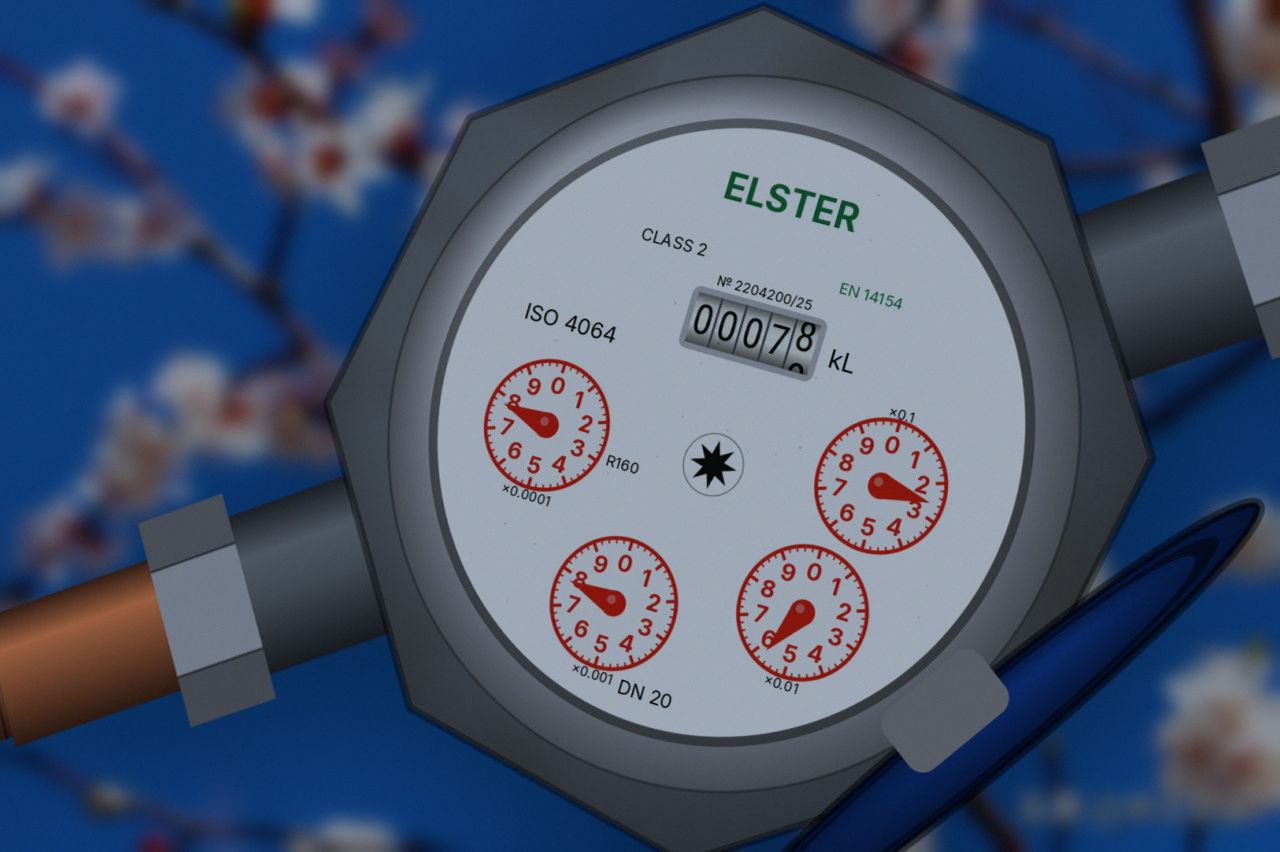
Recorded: 78.2577 kL
